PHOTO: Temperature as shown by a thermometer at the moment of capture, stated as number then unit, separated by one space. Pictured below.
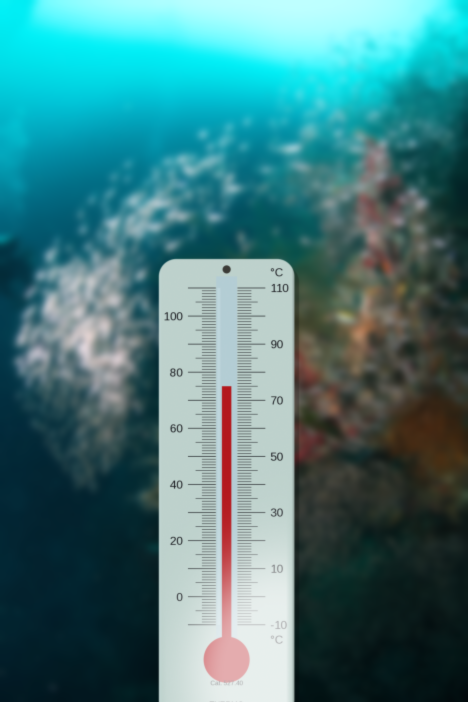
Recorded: 75 °C
